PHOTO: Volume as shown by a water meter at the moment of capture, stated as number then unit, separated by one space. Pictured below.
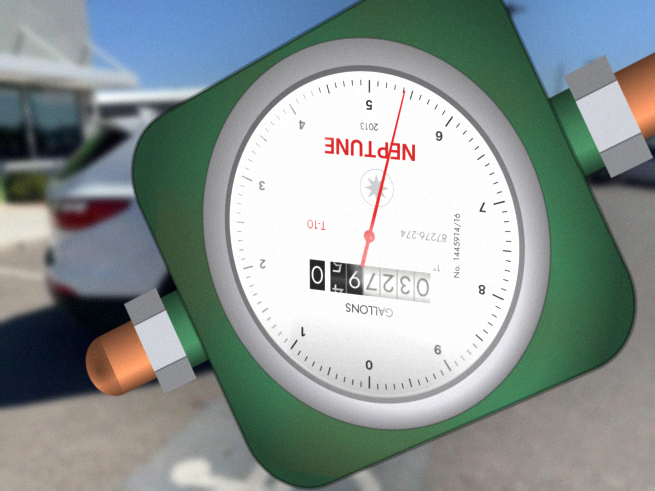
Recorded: 327945.4 gal
